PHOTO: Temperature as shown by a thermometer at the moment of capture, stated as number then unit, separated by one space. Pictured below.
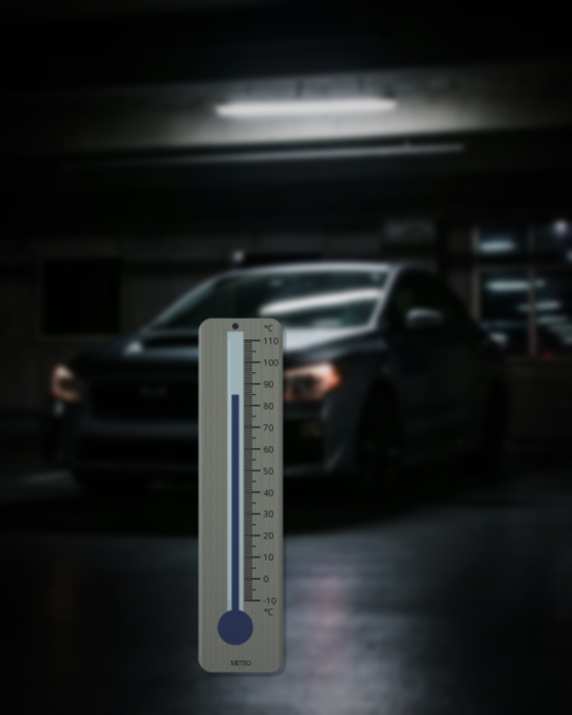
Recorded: 85 °C
